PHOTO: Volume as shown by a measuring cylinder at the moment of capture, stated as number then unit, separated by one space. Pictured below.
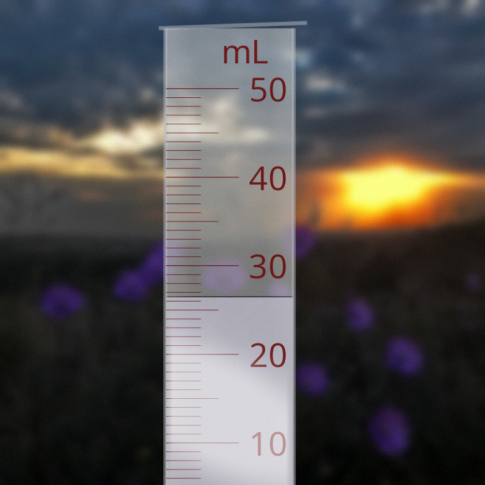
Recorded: 26.5 mL
